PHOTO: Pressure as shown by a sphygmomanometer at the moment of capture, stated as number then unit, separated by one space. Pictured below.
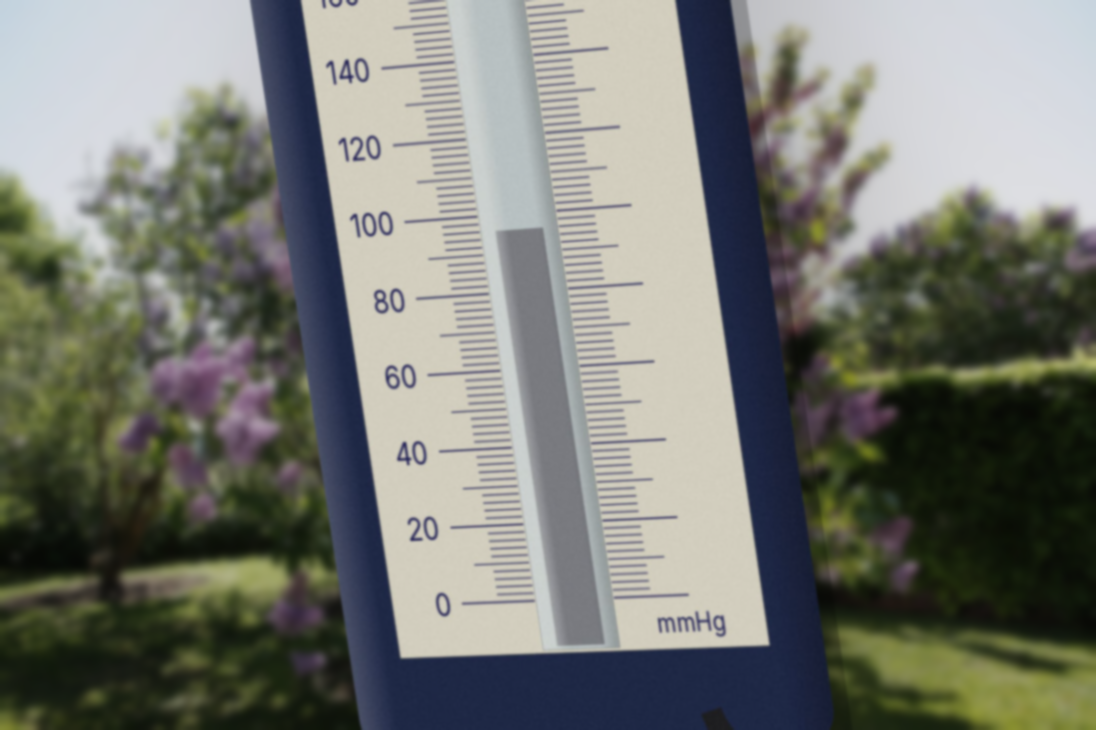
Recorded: 96 mmHg
